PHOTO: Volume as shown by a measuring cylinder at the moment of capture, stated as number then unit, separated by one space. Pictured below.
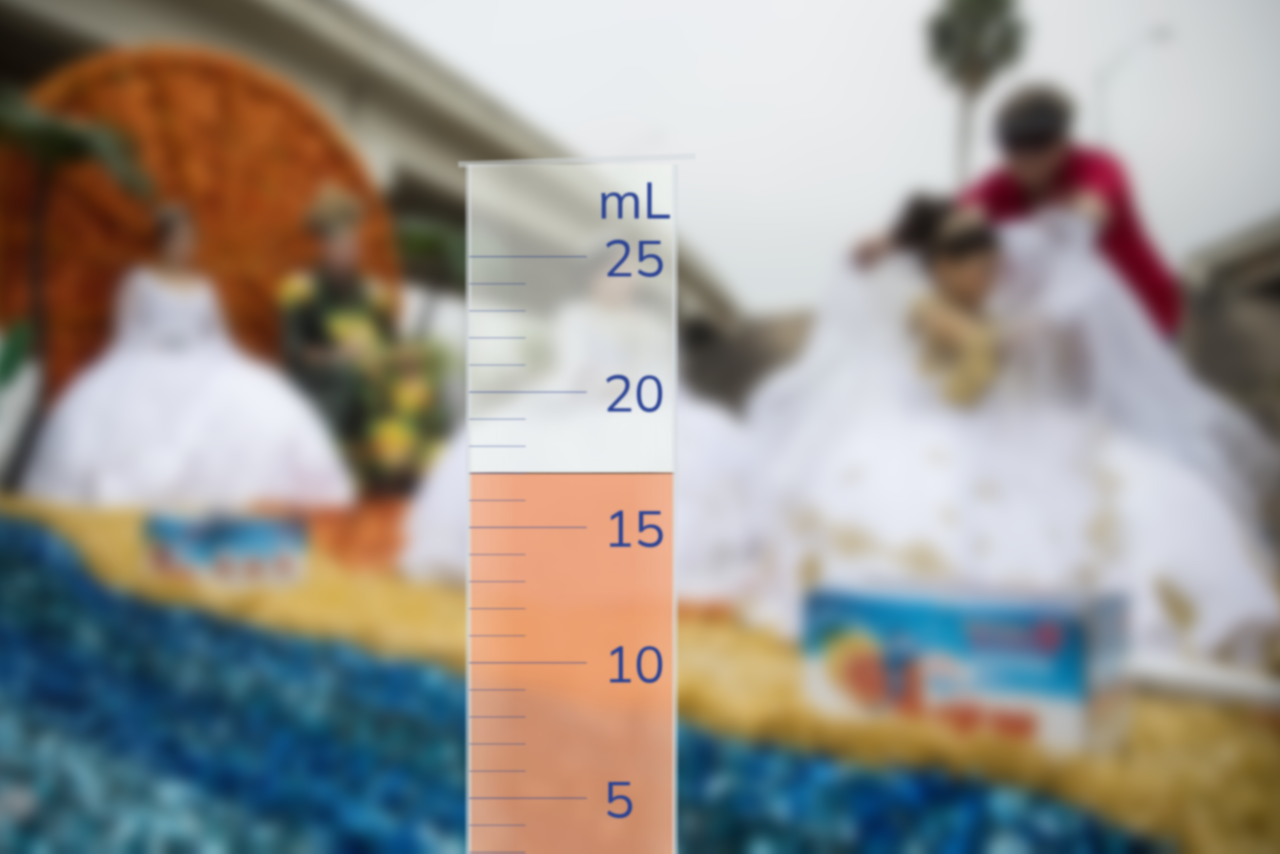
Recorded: 17 mL
